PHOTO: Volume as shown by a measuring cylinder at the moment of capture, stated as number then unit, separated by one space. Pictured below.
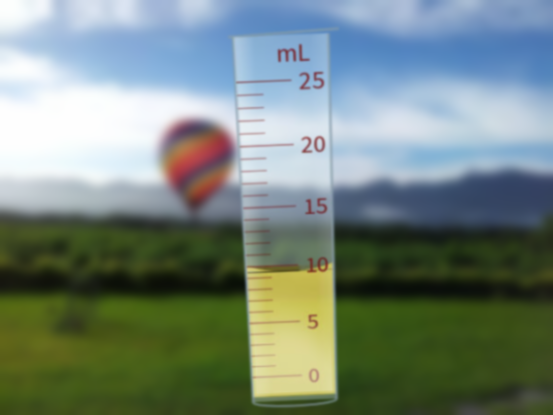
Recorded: 9.5 mL
